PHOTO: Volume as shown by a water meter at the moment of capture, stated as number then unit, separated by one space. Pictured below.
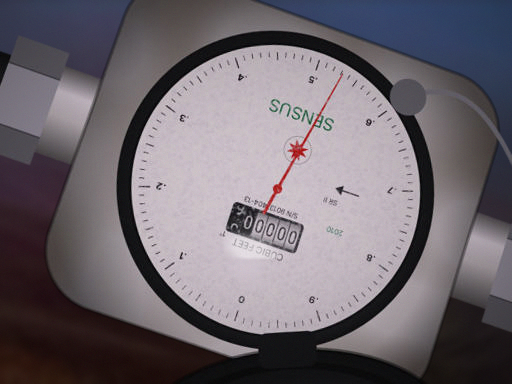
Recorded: 5.53 ft³
